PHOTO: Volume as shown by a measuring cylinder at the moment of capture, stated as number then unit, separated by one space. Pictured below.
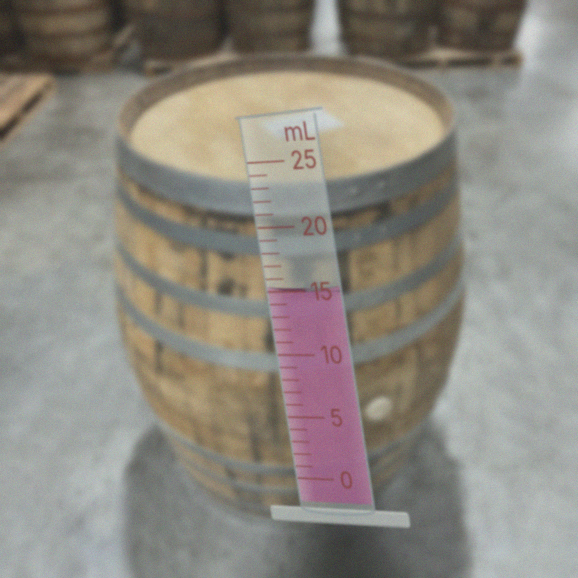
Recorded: 15 mL
